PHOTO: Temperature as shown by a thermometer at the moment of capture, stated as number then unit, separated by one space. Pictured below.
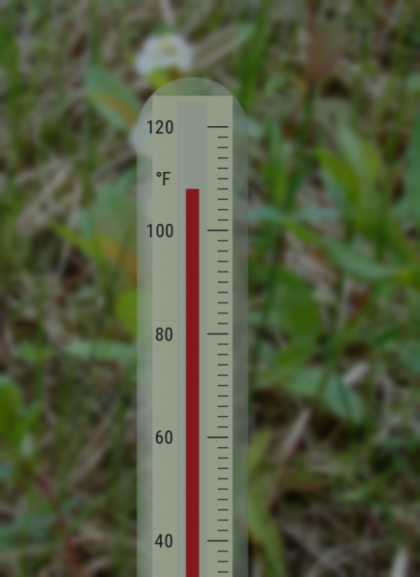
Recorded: 108 °F
